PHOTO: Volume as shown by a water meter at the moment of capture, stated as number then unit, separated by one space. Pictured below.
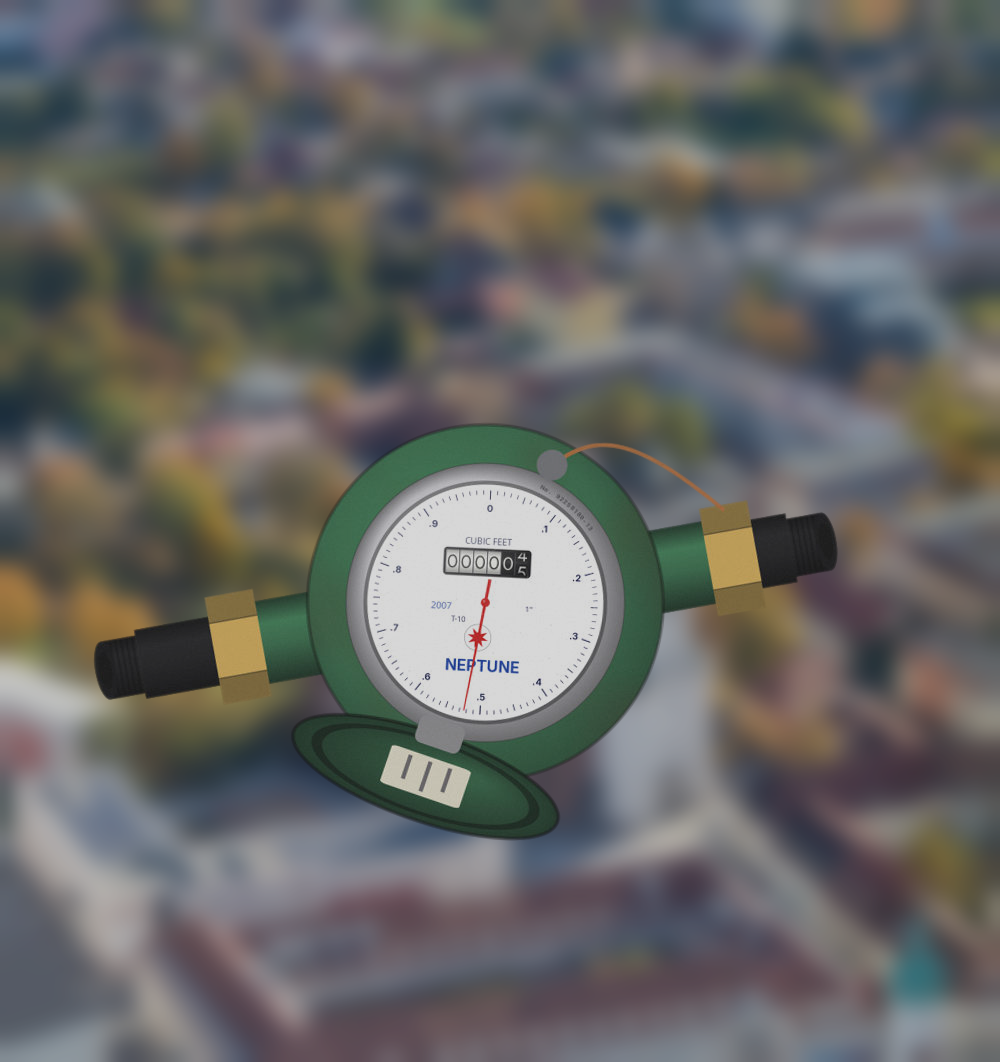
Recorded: 4.52 ft³
